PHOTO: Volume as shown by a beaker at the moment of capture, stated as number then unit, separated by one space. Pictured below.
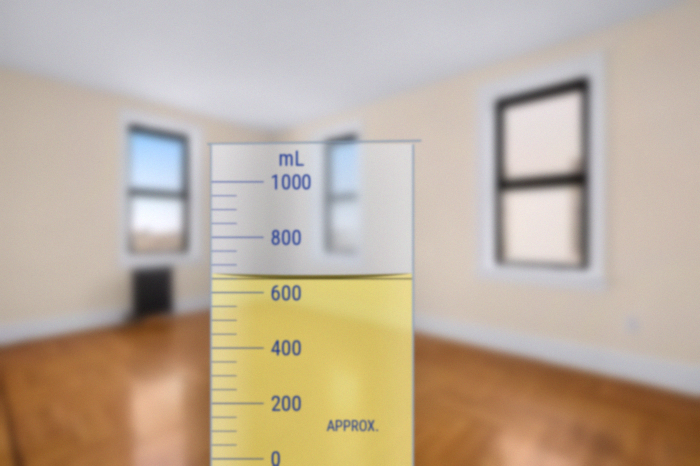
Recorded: 650 mL
